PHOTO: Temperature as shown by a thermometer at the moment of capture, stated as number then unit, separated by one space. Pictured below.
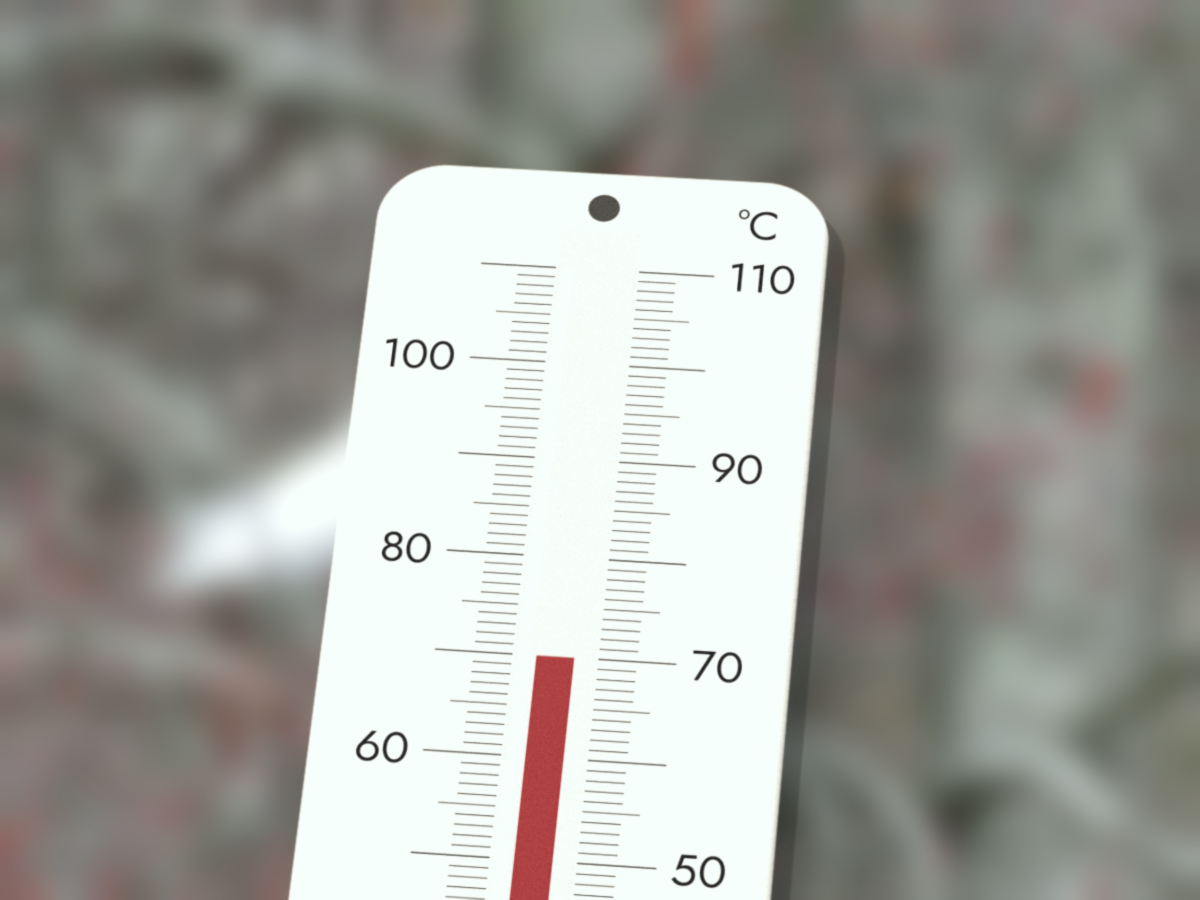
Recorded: 70 °C
